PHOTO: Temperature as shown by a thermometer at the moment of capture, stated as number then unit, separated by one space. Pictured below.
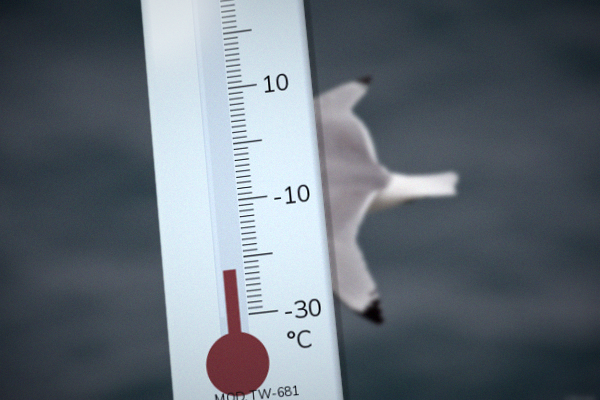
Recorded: -22 °C
